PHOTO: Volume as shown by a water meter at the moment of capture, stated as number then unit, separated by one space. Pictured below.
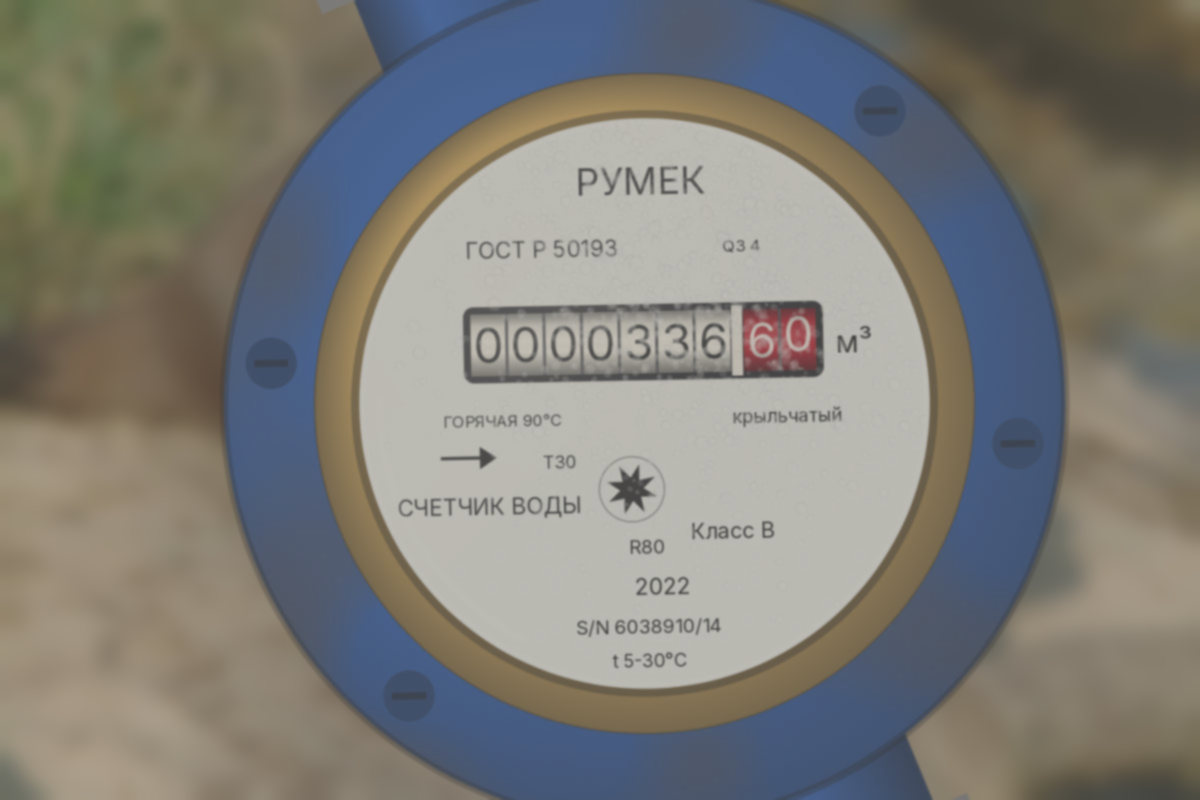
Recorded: 336.60 m³
